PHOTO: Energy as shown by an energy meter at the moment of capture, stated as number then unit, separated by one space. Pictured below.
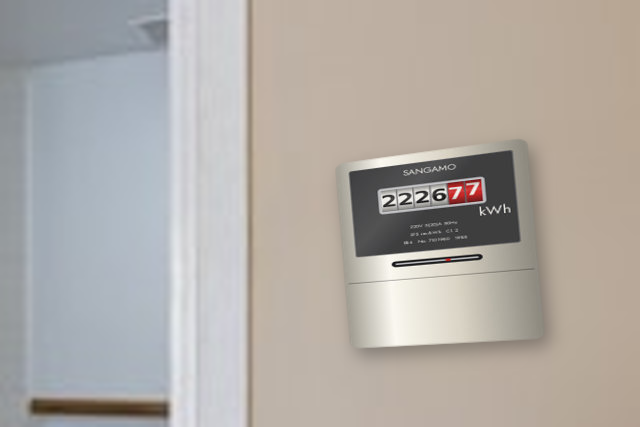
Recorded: 2226.77 kWh
